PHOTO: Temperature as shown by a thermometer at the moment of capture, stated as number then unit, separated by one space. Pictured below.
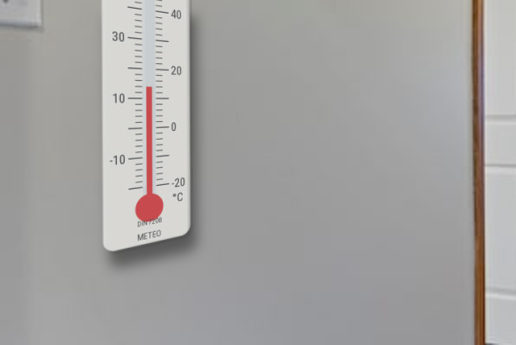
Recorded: 14 °C
